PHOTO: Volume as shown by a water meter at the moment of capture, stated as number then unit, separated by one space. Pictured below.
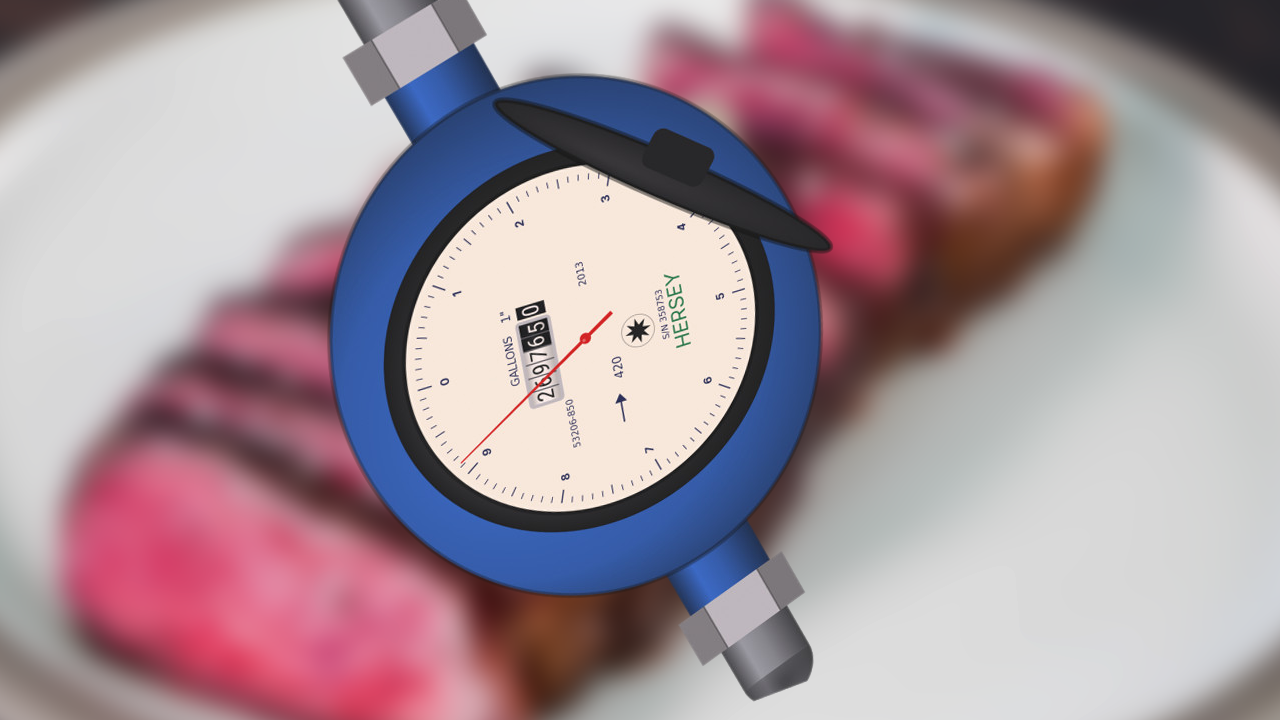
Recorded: 2697649.1 gal
